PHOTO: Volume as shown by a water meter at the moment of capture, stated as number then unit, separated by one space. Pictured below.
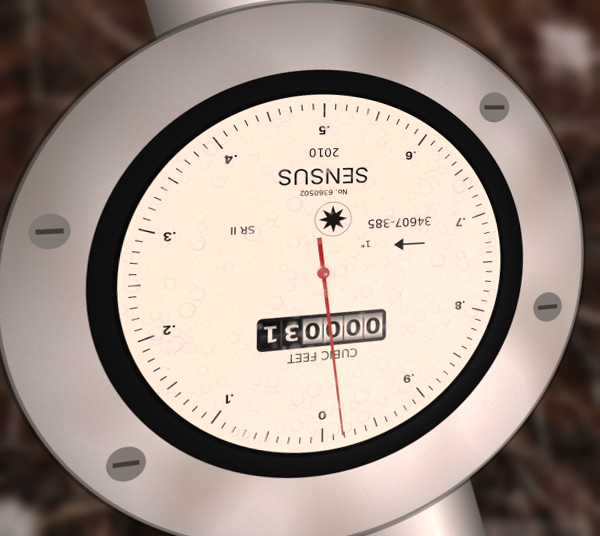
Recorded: 30.98 ft³
